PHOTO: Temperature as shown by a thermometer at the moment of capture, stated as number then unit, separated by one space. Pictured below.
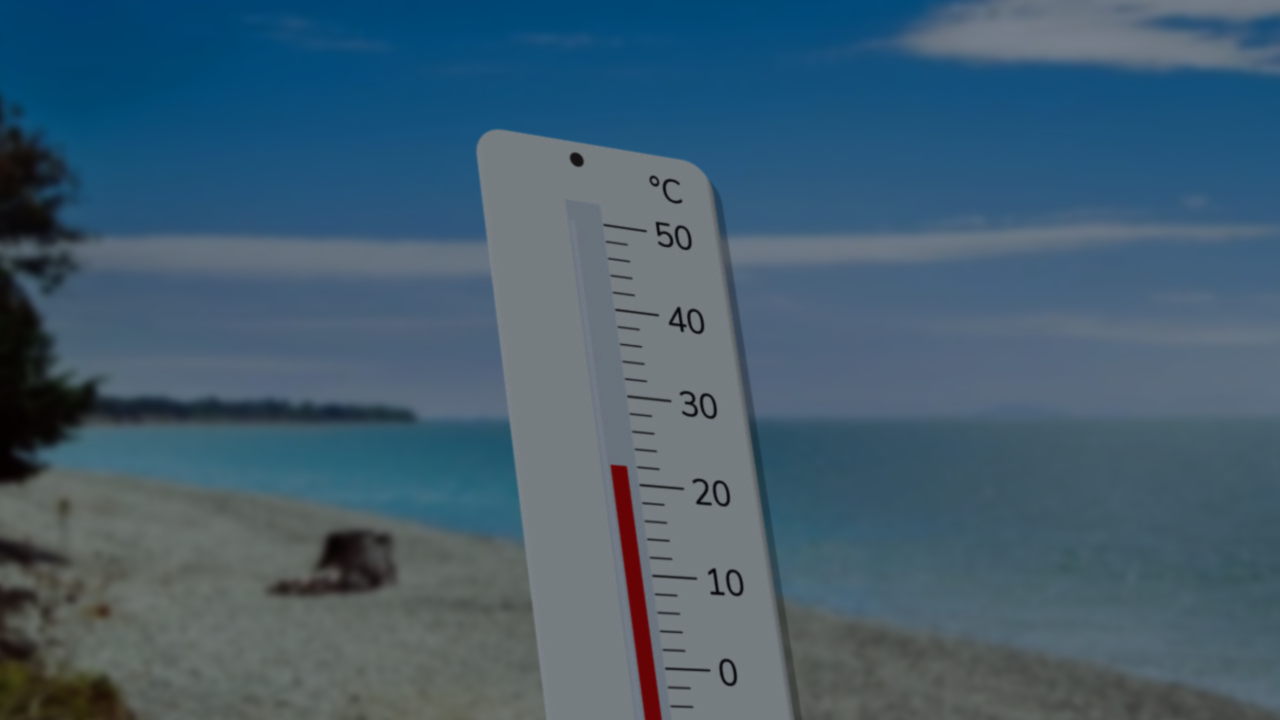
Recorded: 22 °C
